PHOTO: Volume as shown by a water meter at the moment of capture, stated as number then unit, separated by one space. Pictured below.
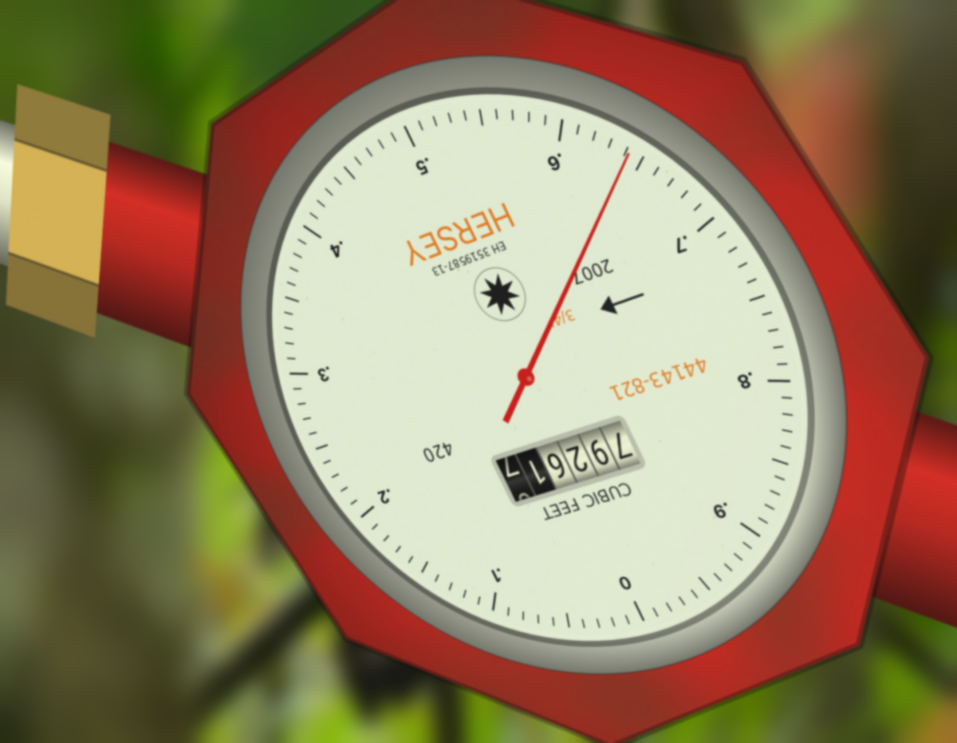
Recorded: 792616.64 ft³
